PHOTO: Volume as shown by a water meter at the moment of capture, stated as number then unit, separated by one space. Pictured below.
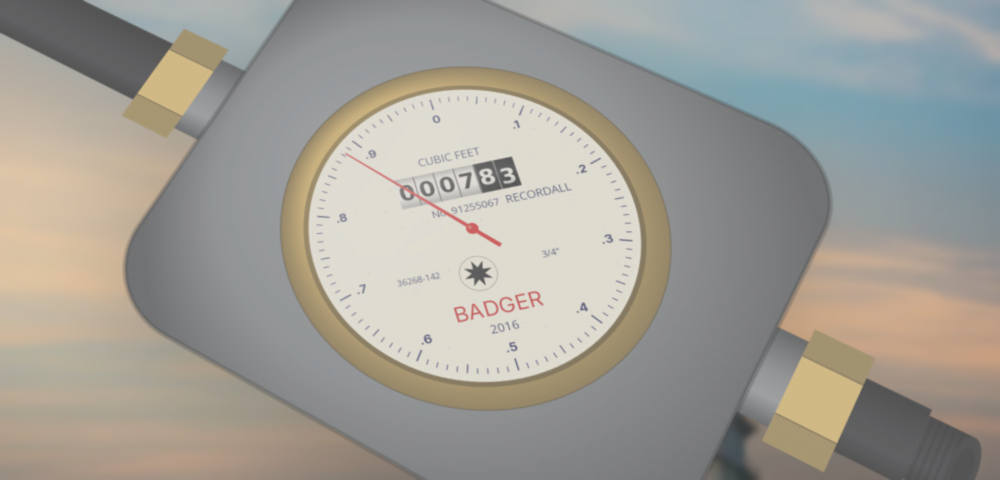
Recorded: 782.88 ft³
